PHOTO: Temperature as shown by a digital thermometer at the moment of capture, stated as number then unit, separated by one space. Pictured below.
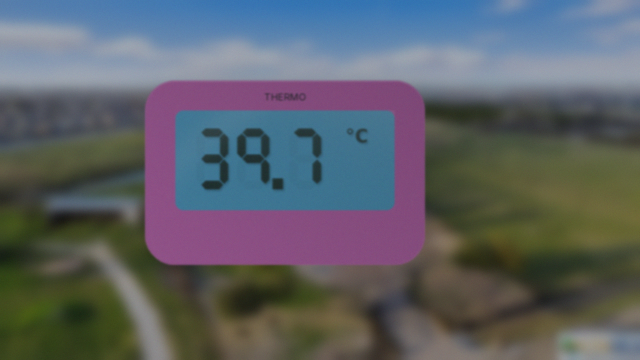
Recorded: 39.7 °C
